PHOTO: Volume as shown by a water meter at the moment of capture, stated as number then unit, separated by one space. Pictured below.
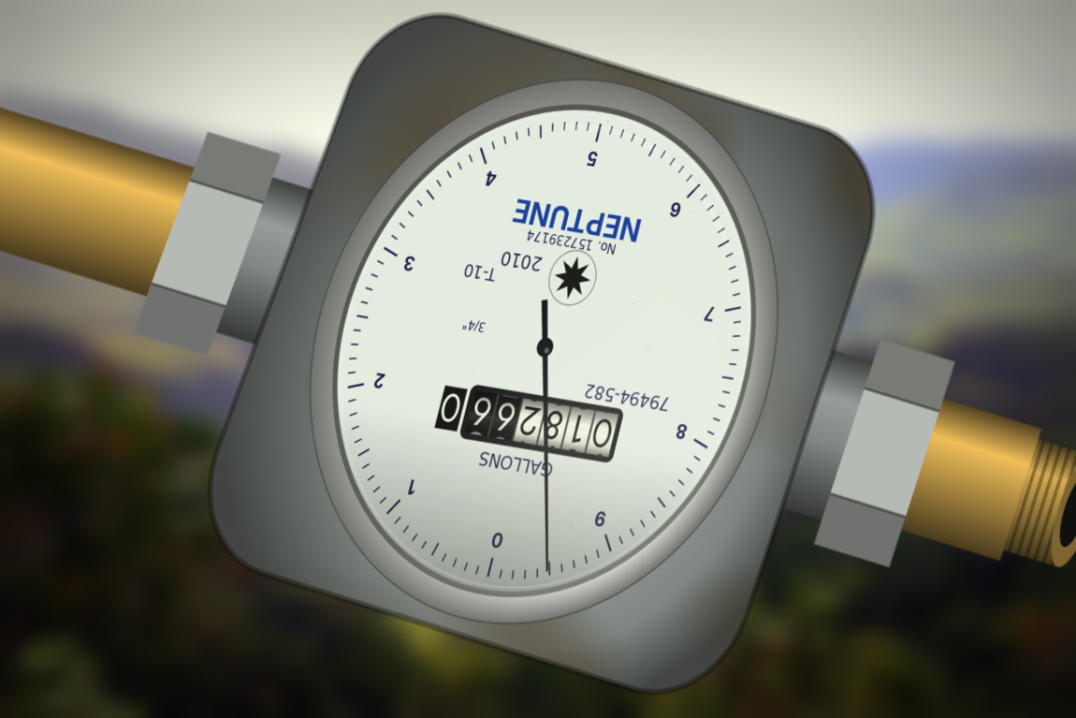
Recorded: 182659.5 gal
